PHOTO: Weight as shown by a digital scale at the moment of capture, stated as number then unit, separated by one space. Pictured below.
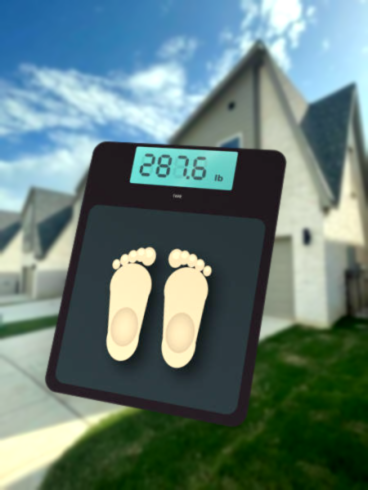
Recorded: 287.6 lb
